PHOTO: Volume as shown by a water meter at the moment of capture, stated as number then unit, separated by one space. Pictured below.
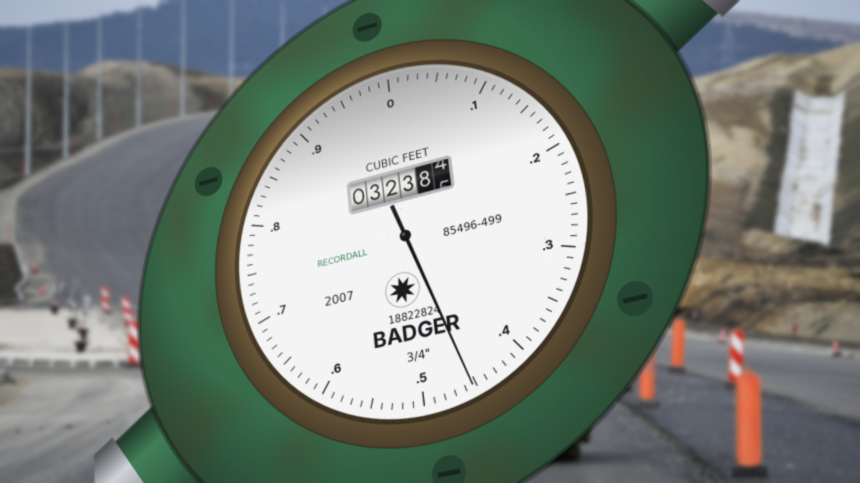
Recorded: 32384.45 ft³
